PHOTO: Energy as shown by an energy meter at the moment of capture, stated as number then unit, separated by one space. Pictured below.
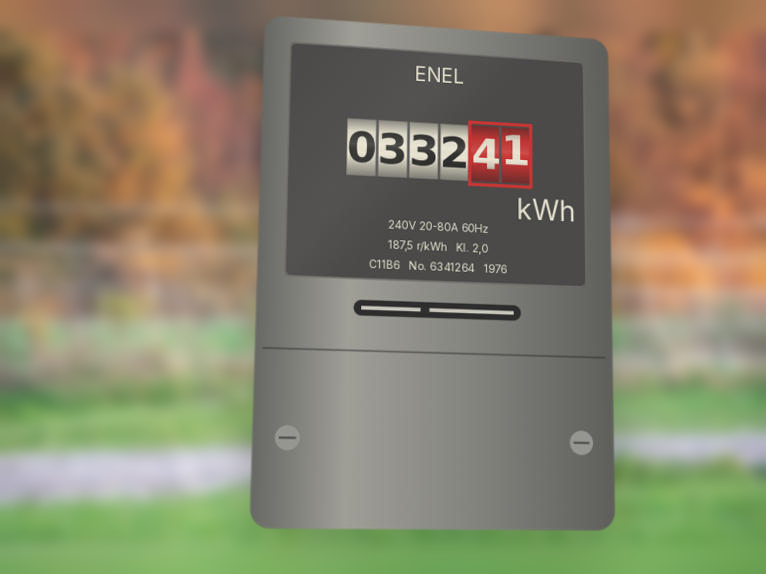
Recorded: 332.41 kWh
